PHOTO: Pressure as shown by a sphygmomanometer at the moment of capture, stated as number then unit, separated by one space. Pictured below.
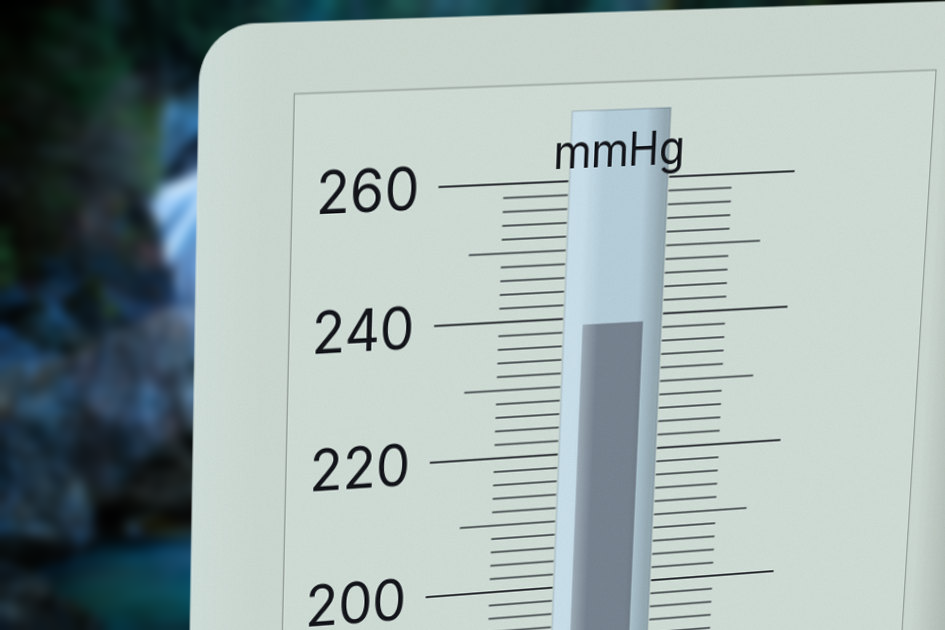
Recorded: 239 mmHg
